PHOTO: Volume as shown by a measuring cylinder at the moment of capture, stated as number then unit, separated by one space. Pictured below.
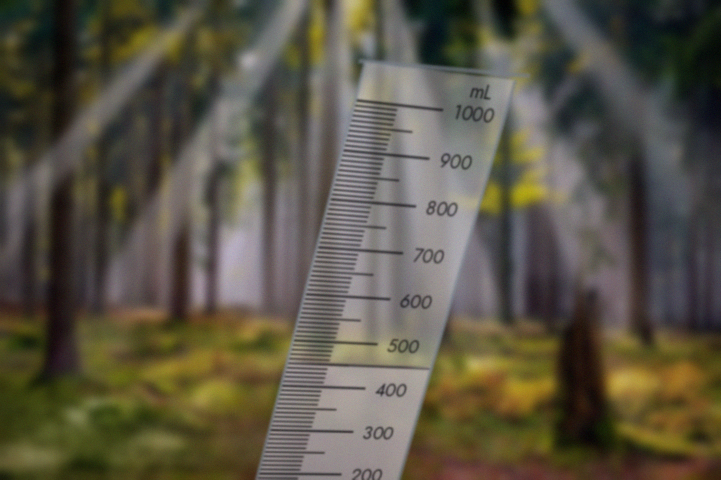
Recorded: 450 mL
